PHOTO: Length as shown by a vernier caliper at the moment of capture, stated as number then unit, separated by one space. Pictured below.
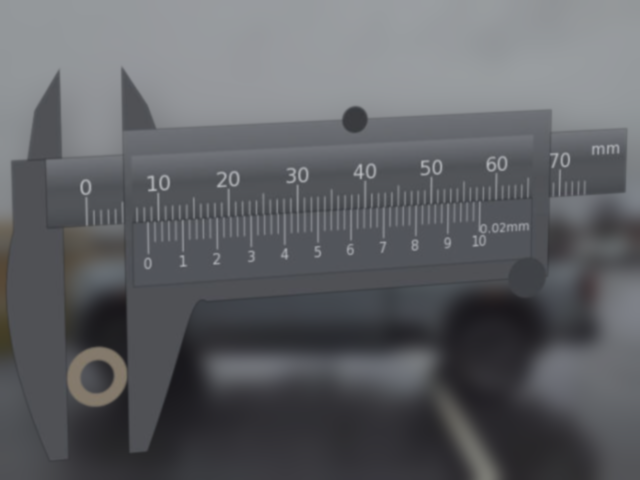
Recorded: 8.5 mm
